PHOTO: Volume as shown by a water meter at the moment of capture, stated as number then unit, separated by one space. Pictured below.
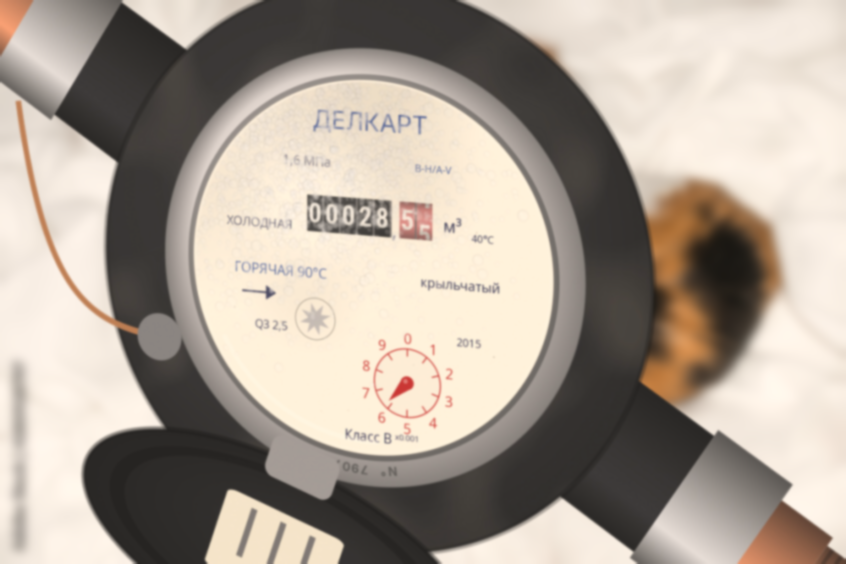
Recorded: 28.546 m³
